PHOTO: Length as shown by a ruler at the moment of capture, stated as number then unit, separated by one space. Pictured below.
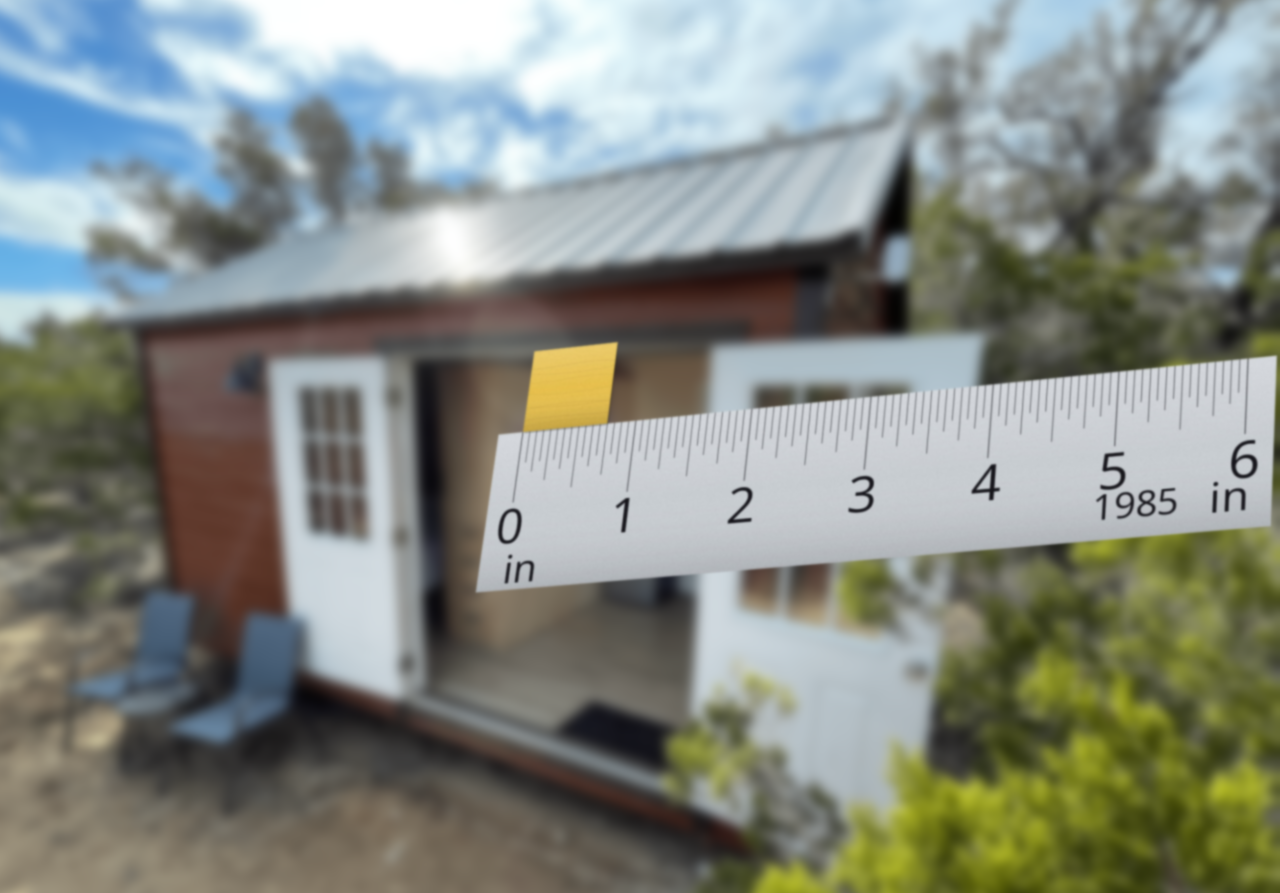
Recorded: 0.75 in
